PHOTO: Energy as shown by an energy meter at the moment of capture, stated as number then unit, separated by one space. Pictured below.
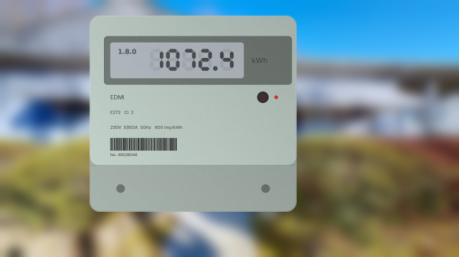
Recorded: 1072.4 kWh
